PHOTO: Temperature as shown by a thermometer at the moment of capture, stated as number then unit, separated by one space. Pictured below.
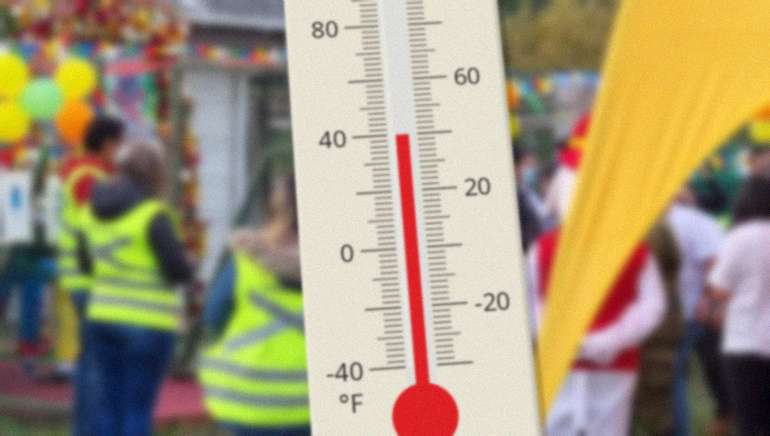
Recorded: 40 °F
